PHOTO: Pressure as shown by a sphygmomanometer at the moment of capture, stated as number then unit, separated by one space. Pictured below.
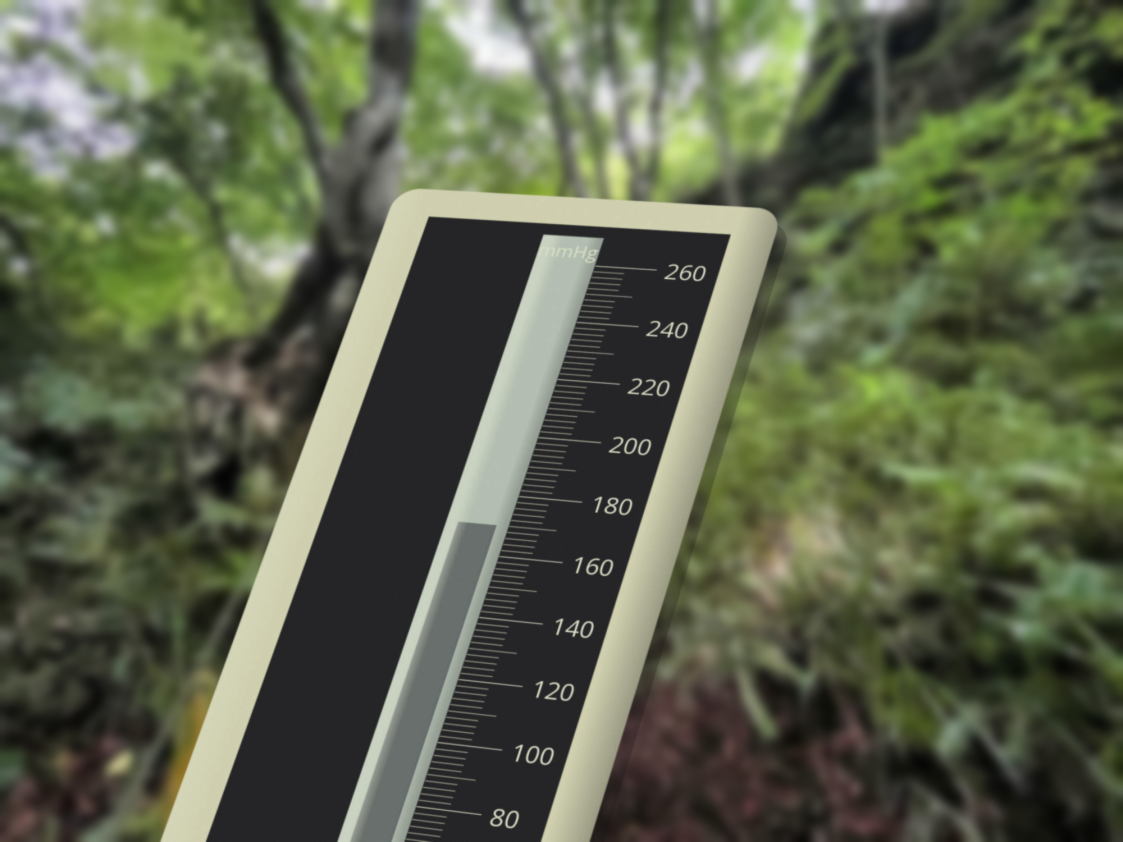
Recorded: 170 mmHg
